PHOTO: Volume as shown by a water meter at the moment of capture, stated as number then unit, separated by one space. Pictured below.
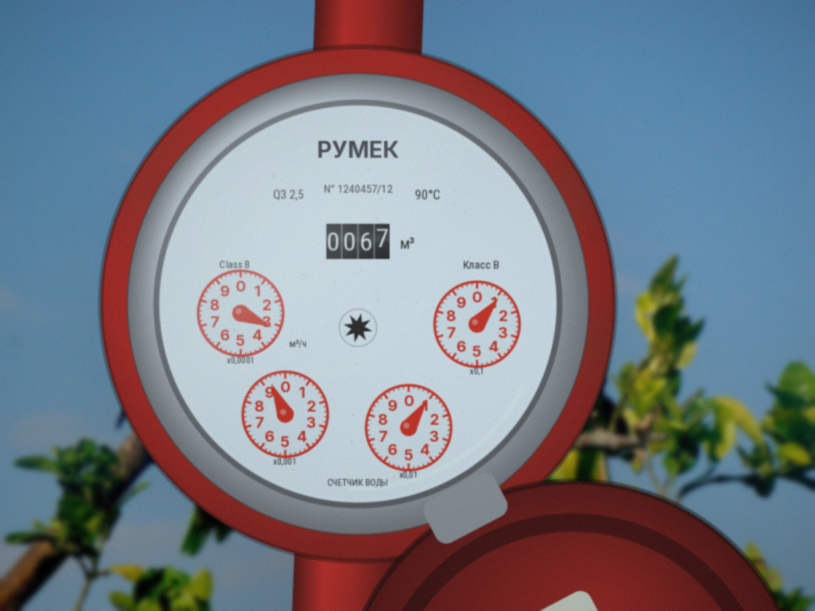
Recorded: 67.1093 m³
